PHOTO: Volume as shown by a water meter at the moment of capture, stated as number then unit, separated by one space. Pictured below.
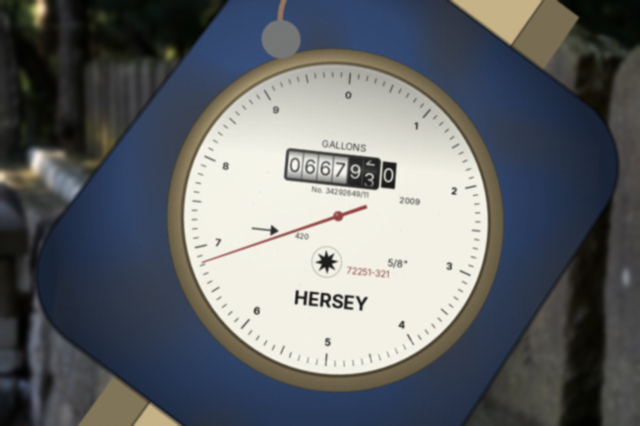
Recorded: 667926.8 gal
